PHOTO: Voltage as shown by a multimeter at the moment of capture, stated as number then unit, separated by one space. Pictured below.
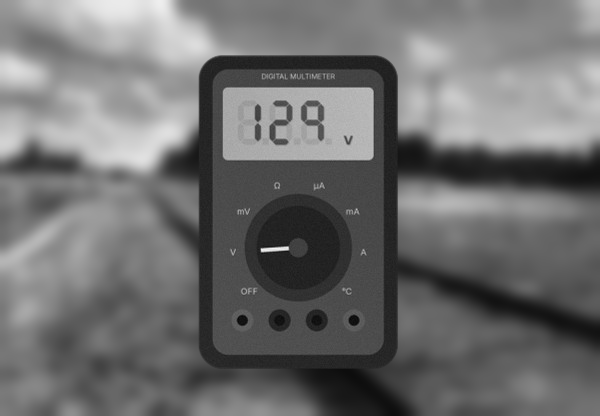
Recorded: 129 V
